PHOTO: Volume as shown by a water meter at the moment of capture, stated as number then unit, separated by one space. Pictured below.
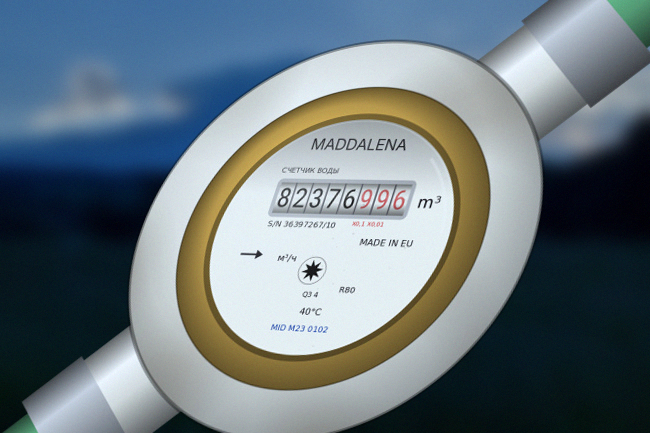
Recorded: 82376.996 m³
